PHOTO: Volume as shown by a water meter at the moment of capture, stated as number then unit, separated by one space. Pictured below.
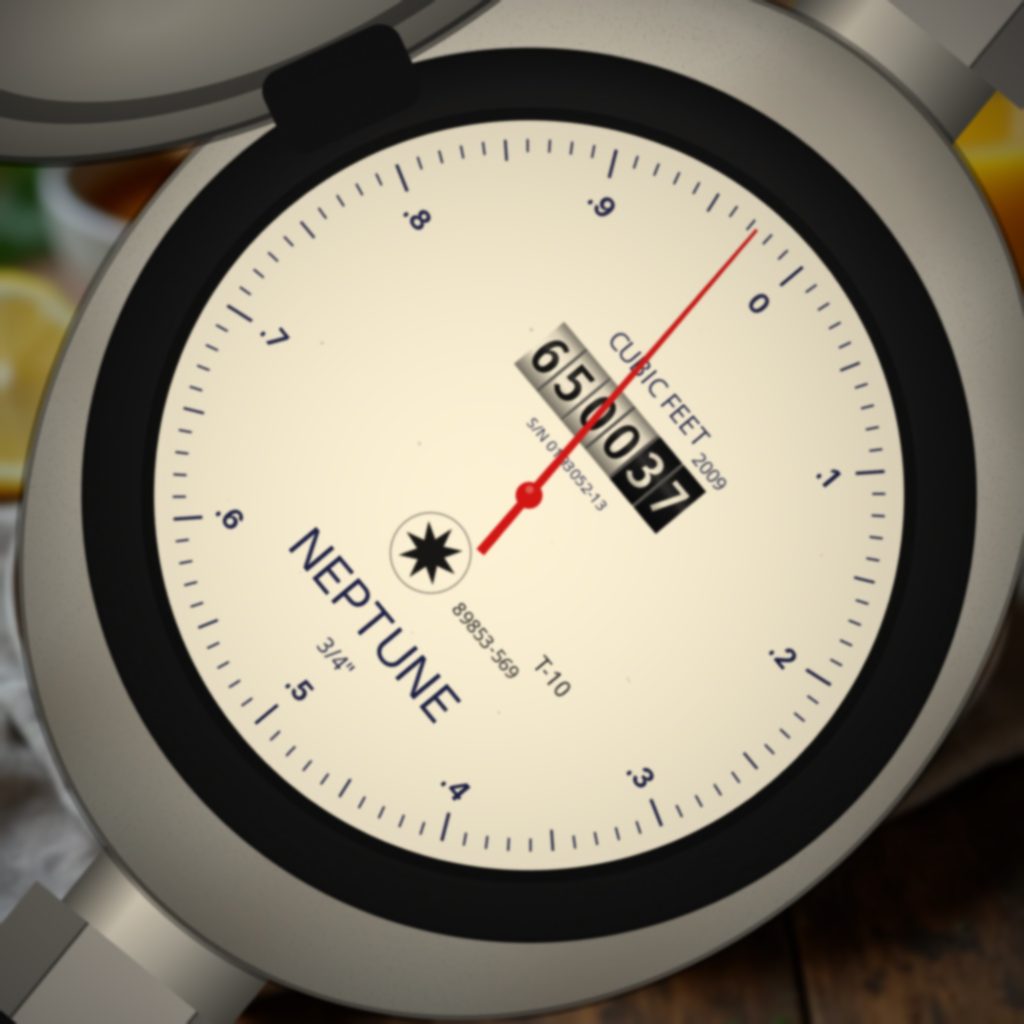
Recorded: 650036.97 ft³
